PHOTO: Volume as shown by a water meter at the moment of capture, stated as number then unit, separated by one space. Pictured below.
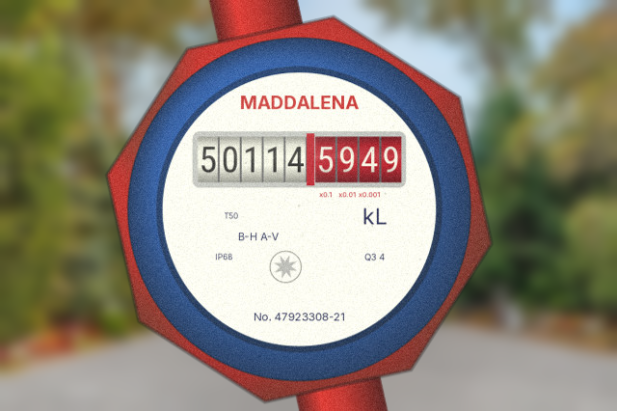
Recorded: 50114.5949 kL
